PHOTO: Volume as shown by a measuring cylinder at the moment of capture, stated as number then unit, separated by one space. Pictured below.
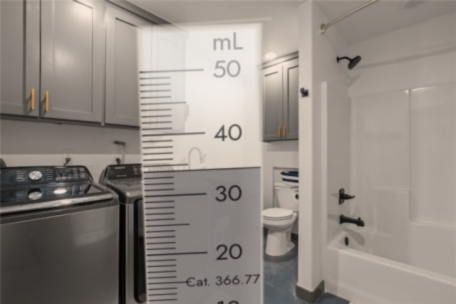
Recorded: 34 mL
